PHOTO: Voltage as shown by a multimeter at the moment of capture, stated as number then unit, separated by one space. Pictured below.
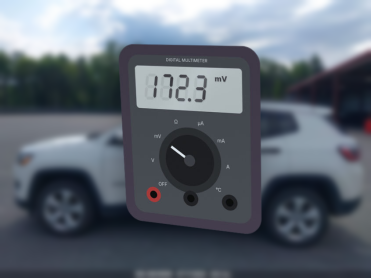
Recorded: 172.3 mV
